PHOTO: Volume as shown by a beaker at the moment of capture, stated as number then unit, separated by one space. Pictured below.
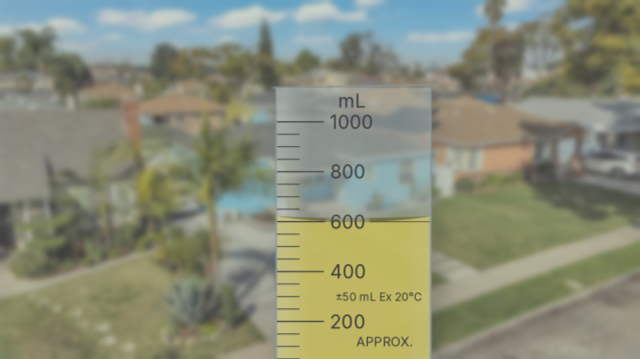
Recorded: 600 mL
